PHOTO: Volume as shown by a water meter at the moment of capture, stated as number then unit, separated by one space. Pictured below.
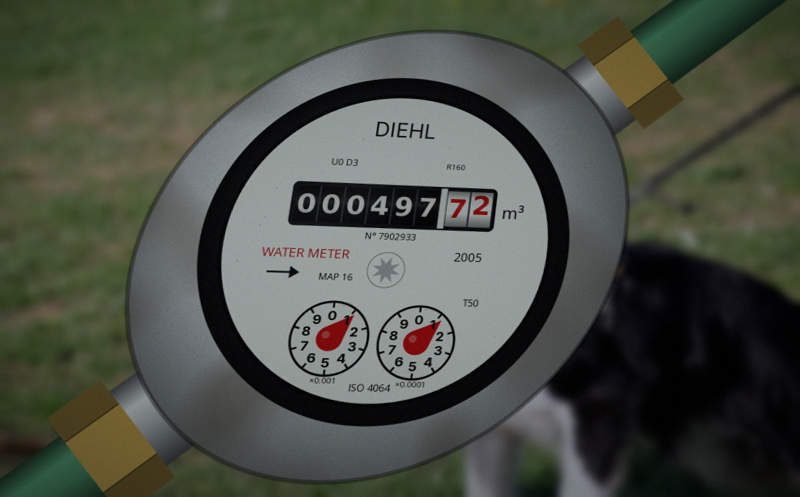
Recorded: 497.7211 m³
